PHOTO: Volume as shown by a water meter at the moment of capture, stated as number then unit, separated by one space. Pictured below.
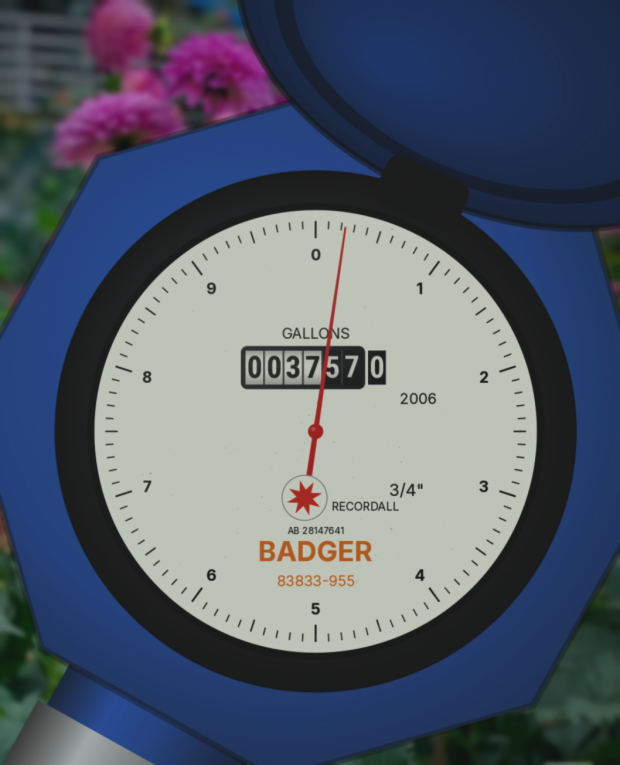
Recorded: 37570.2 gal
